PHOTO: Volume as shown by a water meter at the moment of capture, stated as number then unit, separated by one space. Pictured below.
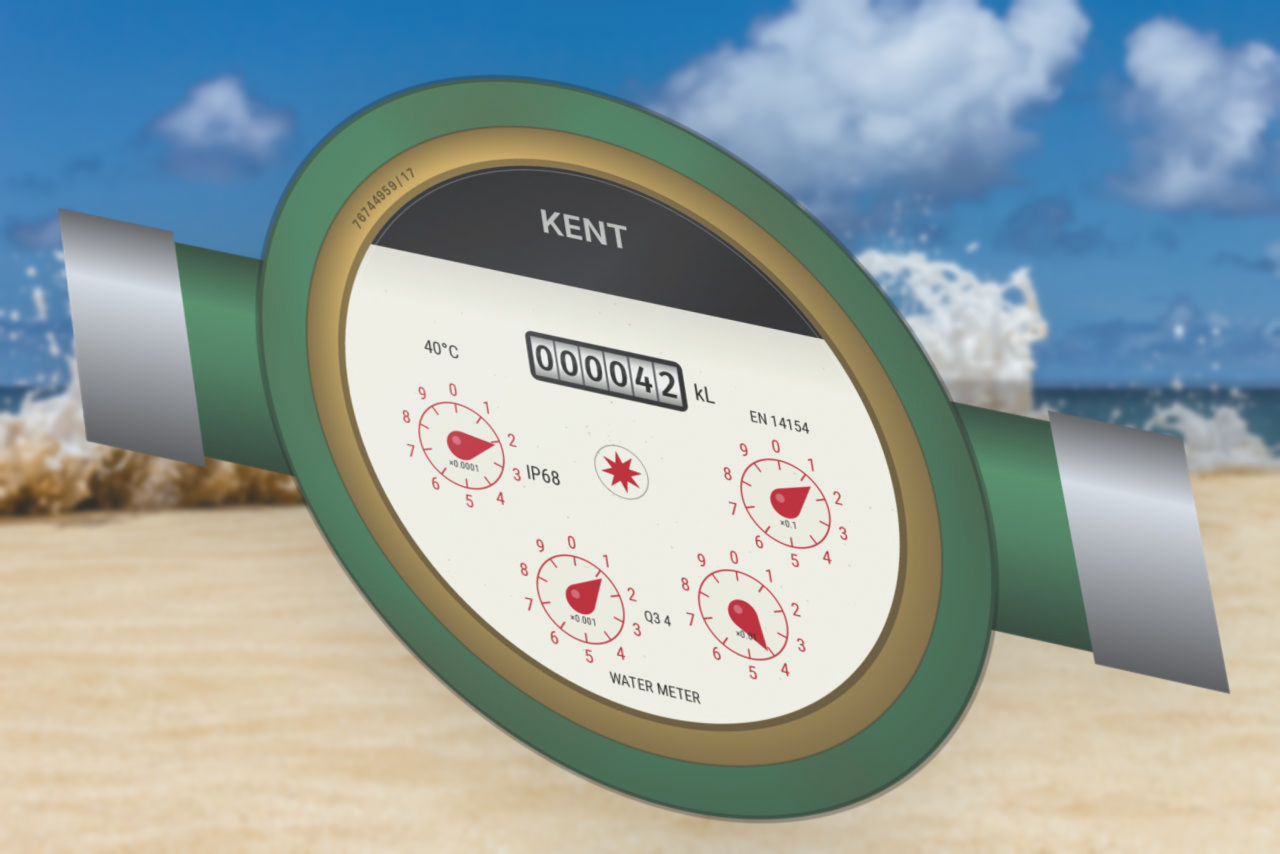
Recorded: 42.1412 kL
